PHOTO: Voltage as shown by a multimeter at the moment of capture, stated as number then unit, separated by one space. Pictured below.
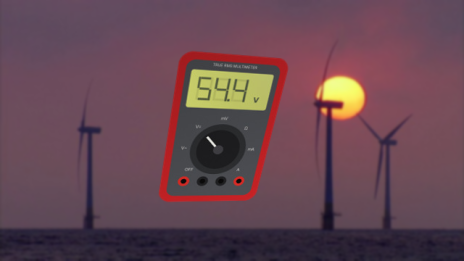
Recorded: 54.4 V
